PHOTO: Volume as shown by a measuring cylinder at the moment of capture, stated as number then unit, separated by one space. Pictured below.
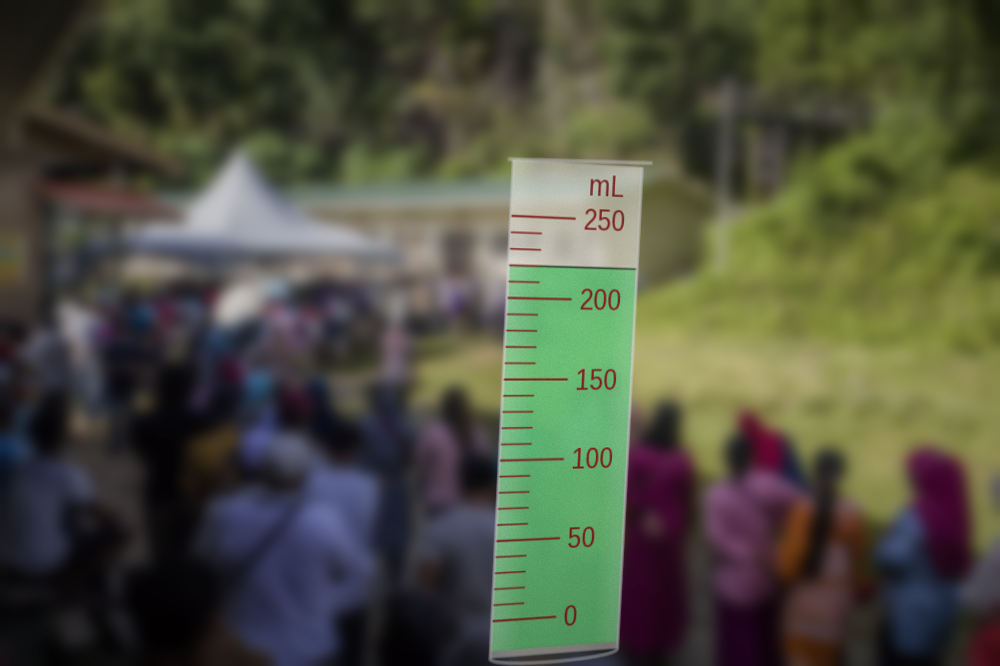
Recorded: 220 mL
